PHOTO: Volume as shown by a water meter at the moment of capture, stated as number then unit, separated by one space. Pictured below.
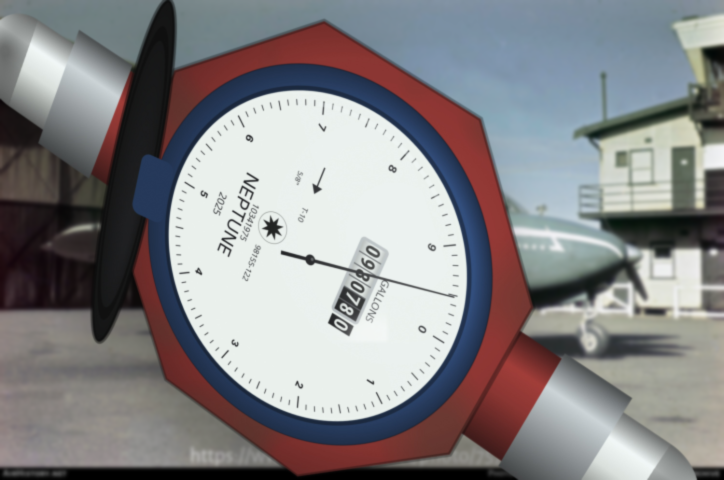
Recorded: 980779.5 gal
